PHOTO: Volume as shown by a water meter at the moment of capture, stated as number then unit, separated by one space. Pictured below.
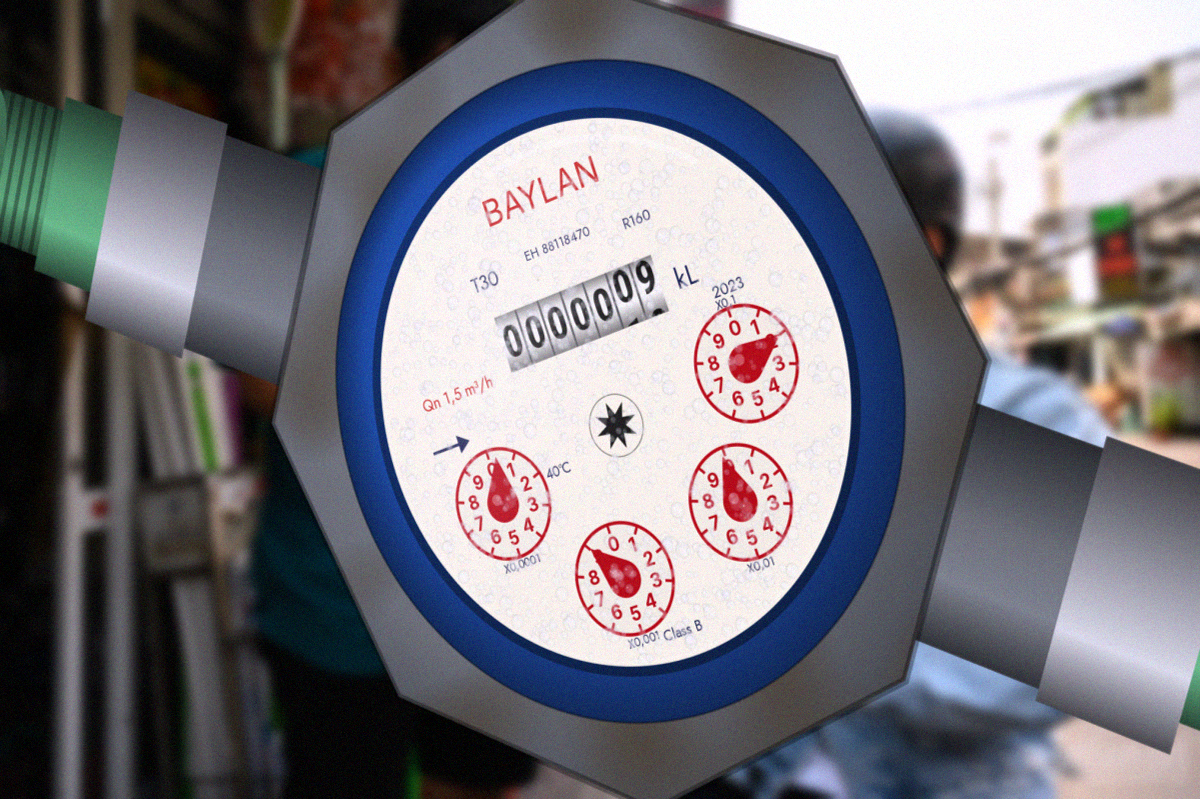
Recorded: 9.1990 kL
